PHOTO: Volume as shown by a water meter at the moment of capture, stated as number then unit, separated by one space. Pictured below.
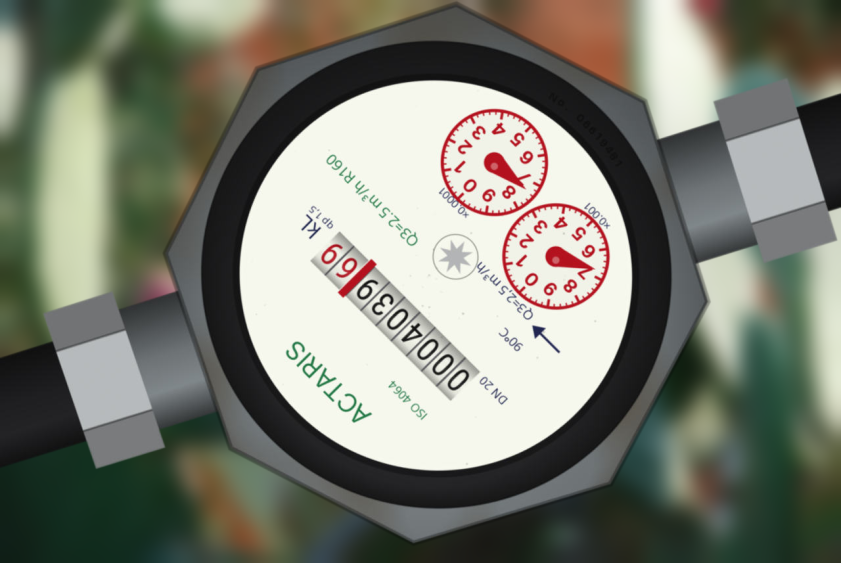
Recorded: 4039.6967 kL
